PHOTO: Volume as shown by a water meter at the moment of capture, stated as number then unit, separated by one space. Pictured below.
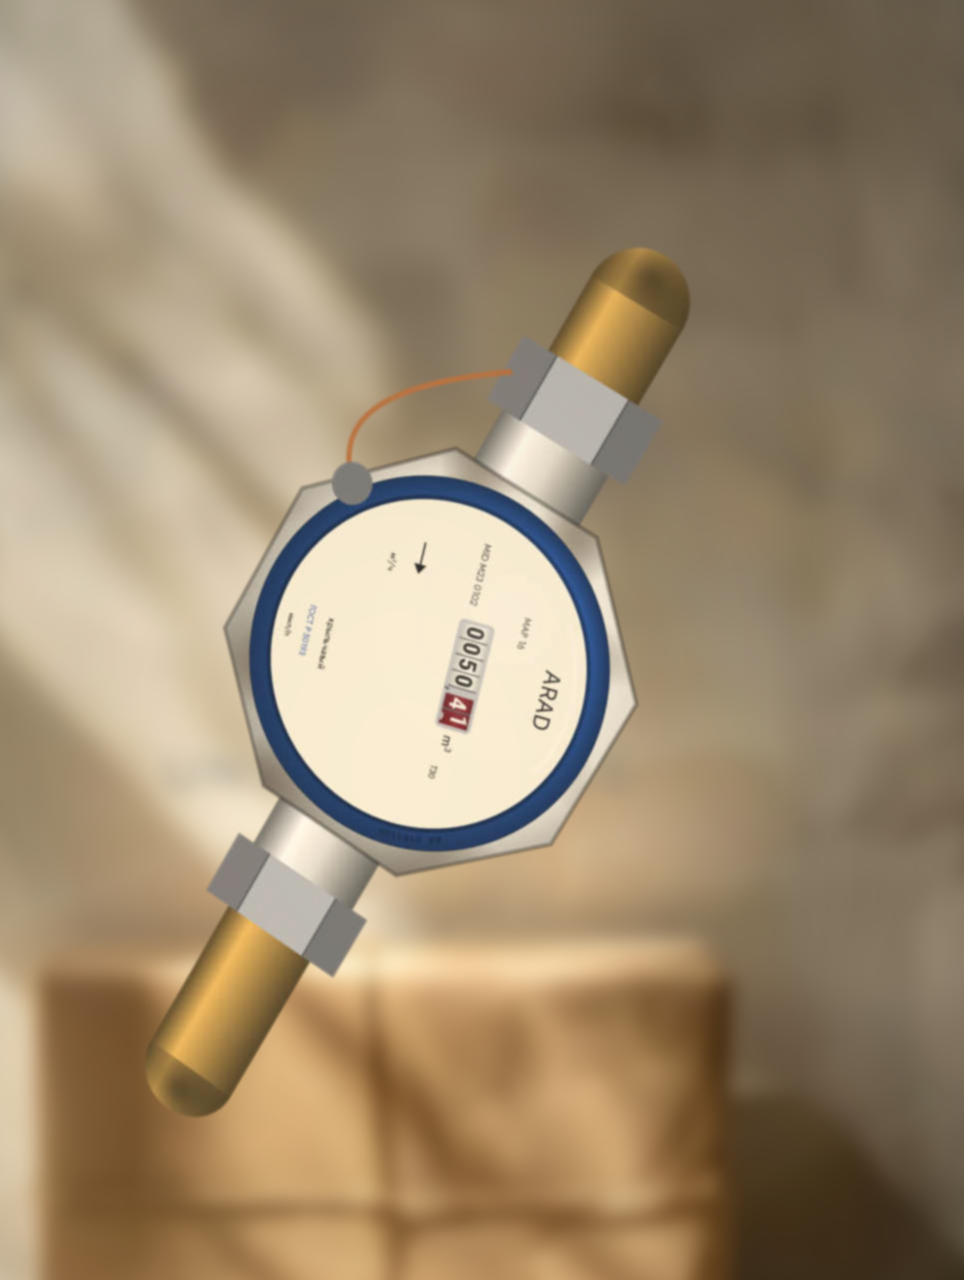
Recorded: 50.41 m³
